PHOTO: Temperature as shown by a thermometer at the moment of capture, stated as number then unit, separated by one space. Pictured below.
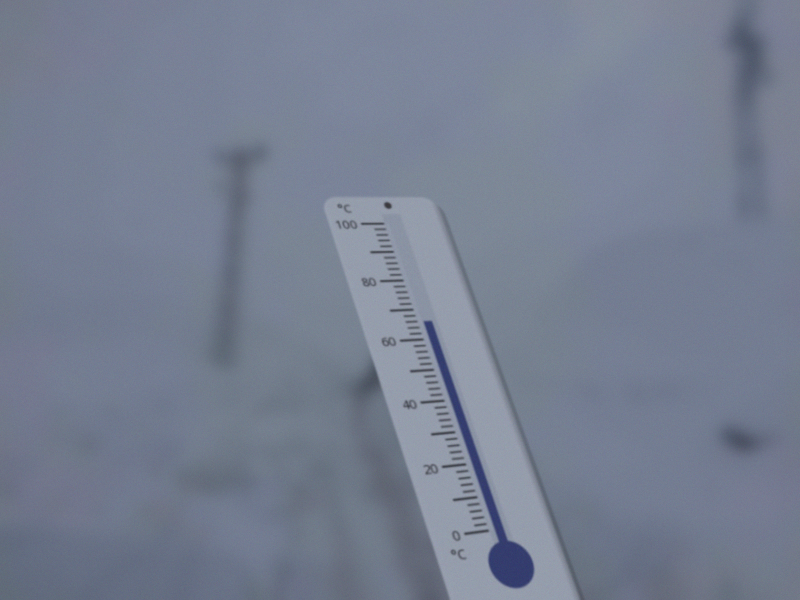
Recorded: 66 °C
